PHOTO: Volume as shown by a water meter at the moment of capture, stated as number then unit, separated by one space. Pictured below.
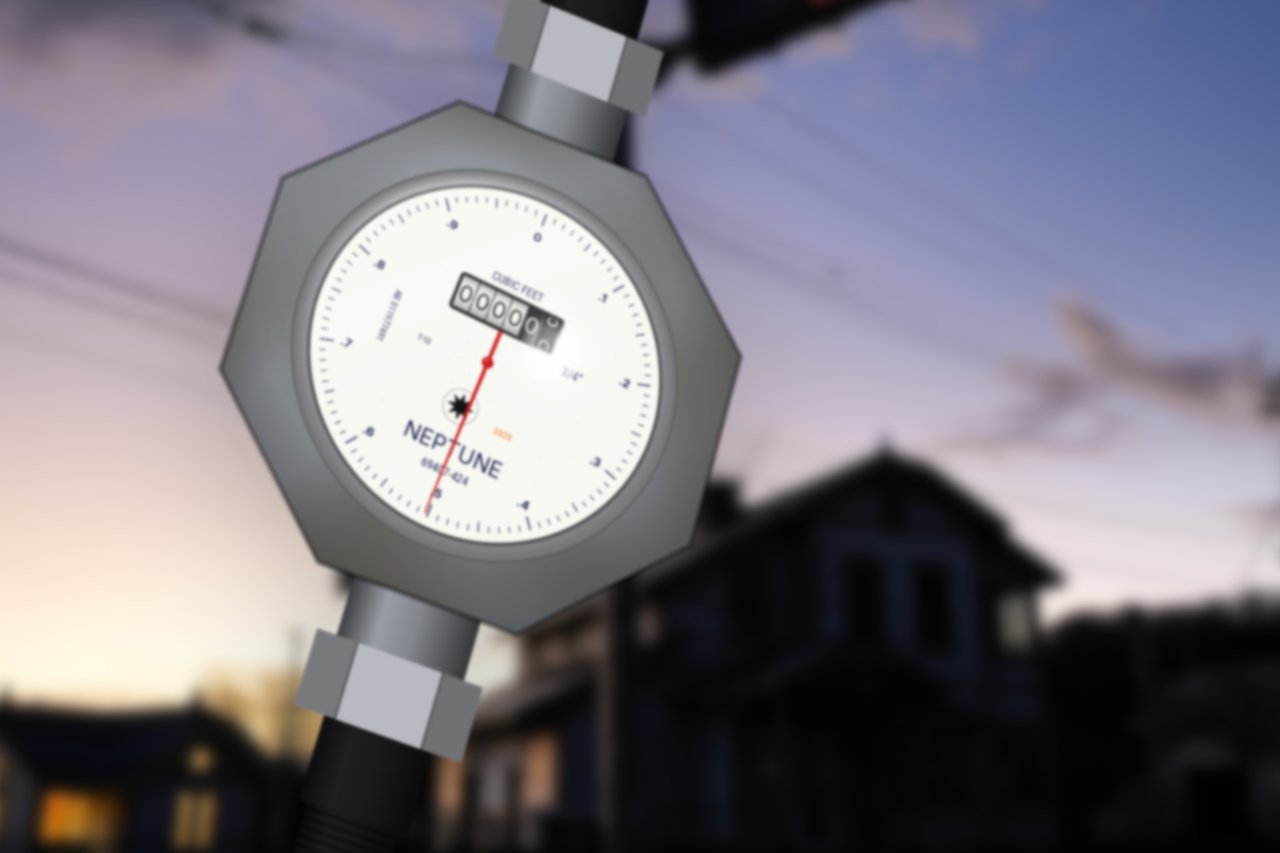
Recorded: 8.50 ft³
